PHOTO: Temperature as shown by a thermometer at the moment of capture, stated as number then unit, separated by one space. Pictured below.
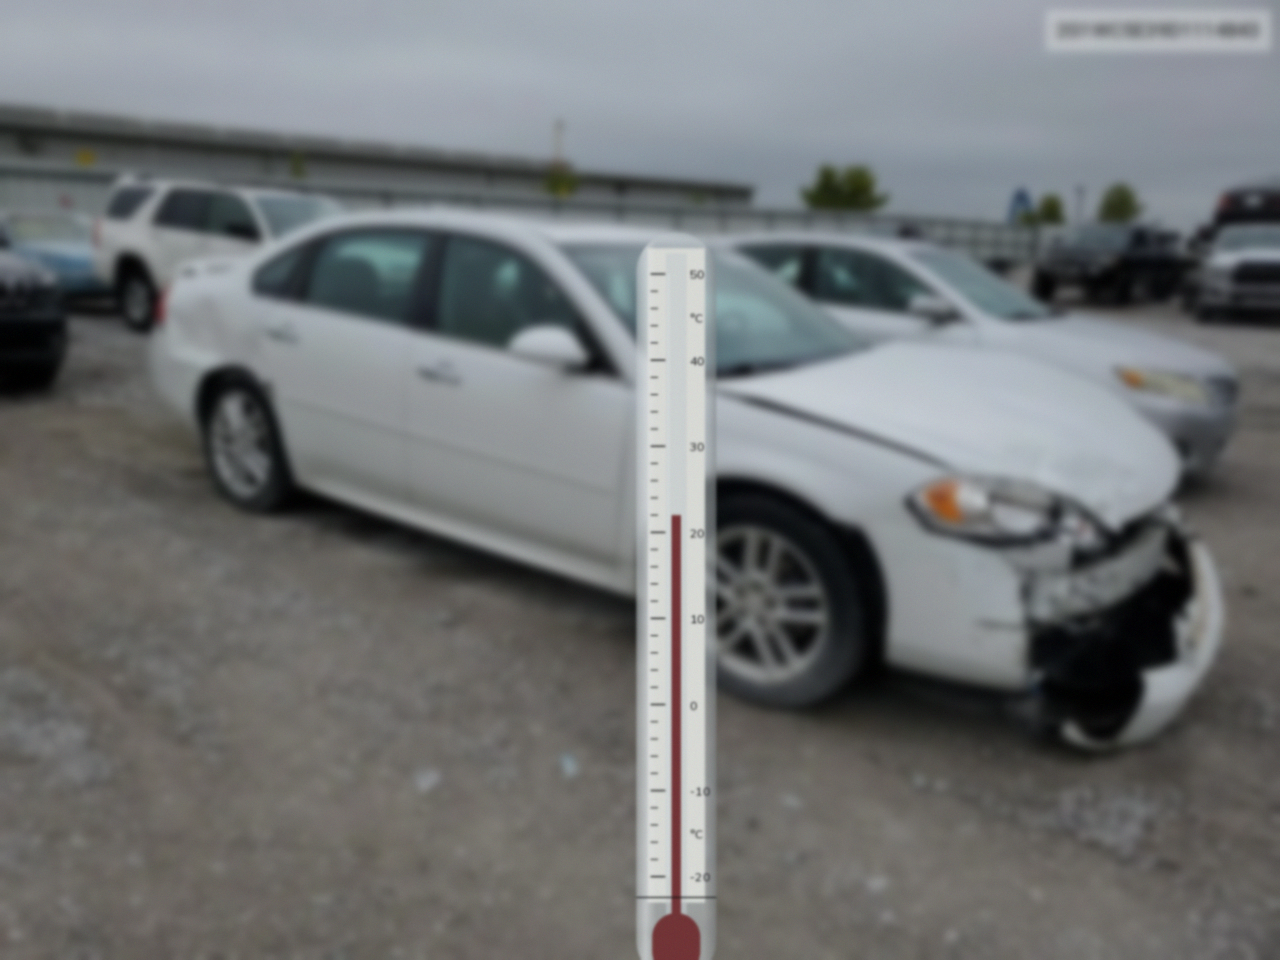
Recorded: 22 °C
